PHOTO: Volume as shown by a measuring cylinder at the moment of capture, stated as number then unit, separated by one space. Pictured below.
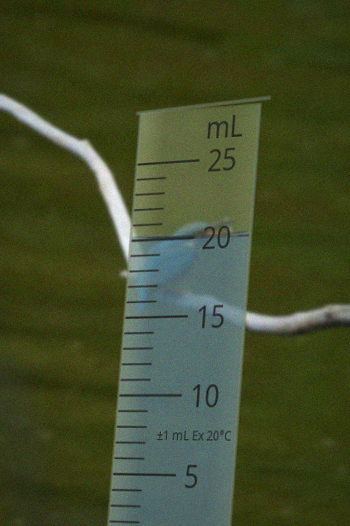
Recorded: 20 mL
